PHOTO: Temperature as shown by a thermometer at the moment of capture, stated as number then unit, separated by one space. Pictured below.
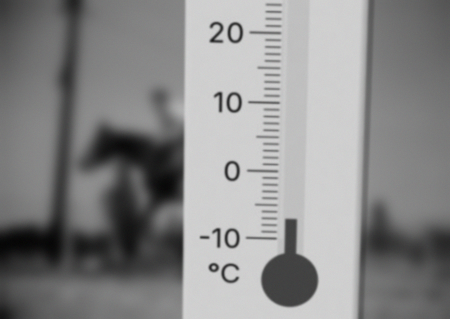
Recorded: -7 °C
